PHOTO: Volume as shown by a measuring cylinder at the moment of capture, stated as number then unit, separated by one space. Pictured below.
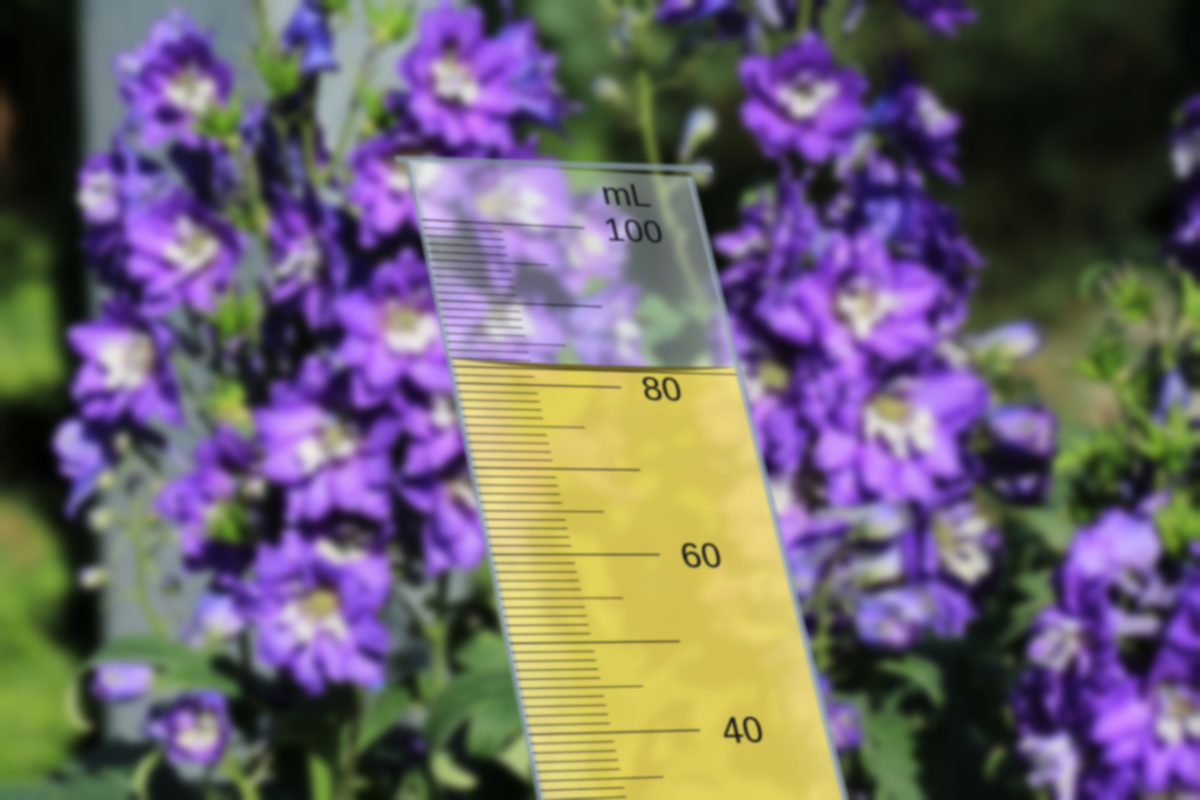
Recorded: 82 mL
